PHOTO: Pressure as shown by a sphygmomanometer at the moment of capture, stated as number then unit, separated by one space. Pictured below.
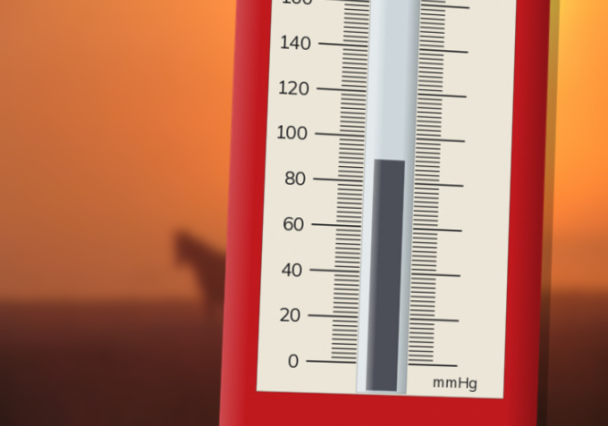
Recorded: 90 mmHg
